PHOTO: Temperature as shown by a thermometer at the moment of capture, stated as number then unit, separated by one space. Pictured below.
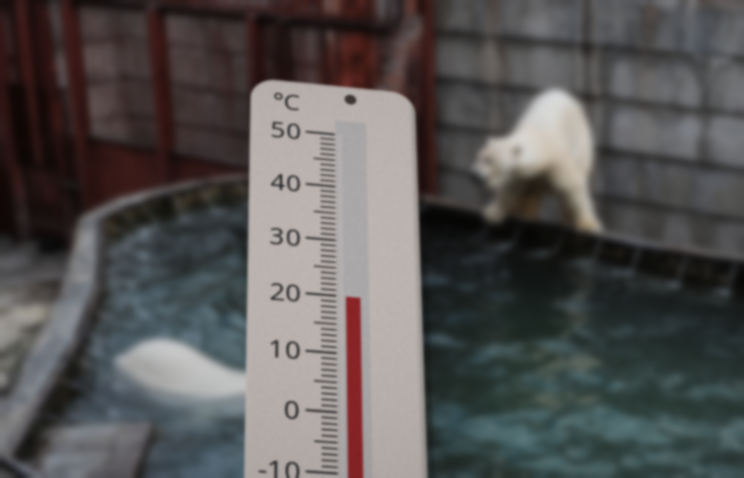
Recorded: 20 °C
